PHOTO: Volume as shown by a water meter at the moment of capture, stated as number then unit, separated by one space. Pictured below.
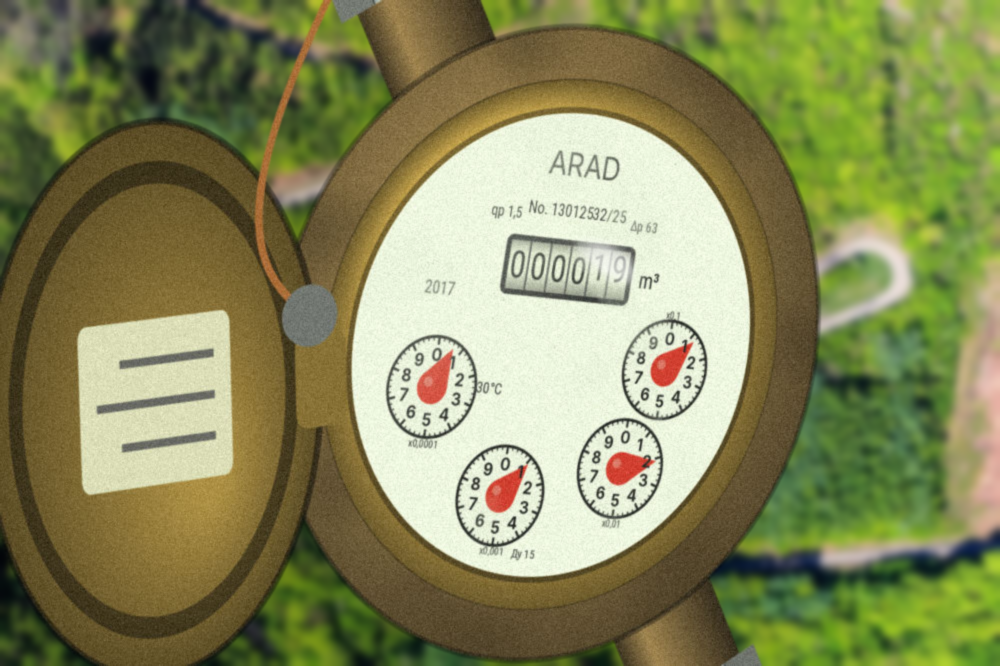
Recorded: 19.1210 m³
